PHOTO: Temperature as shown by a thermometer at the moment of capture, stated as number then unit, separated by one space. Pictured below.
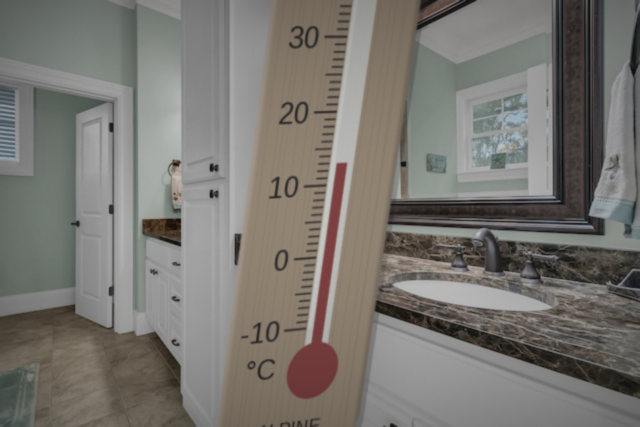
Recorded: 13 °C
